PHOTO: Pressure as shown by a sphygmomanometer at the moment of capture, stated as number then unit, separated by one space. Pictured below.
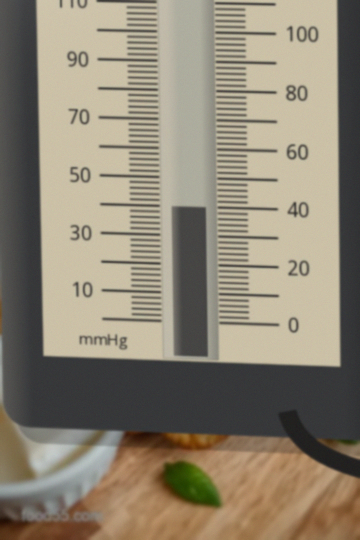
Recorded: 40 mmHg
